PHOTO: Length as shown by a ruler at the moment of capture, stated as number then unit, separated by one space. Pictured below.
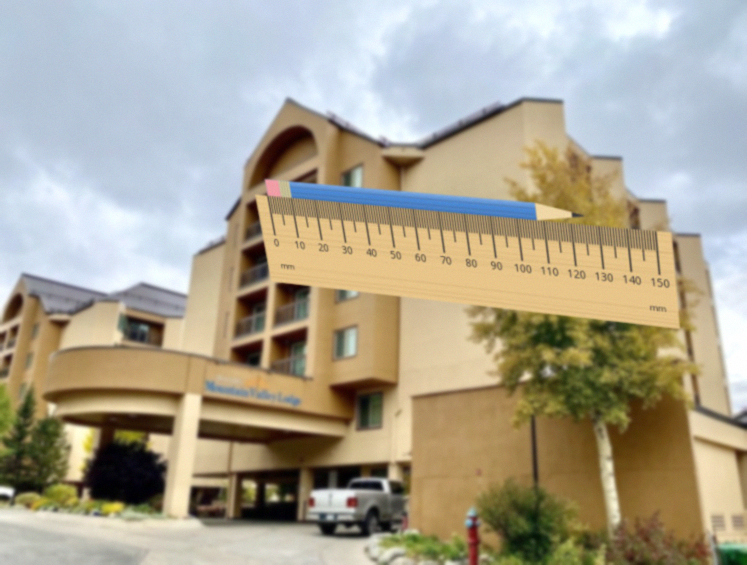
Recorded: 125 mm
